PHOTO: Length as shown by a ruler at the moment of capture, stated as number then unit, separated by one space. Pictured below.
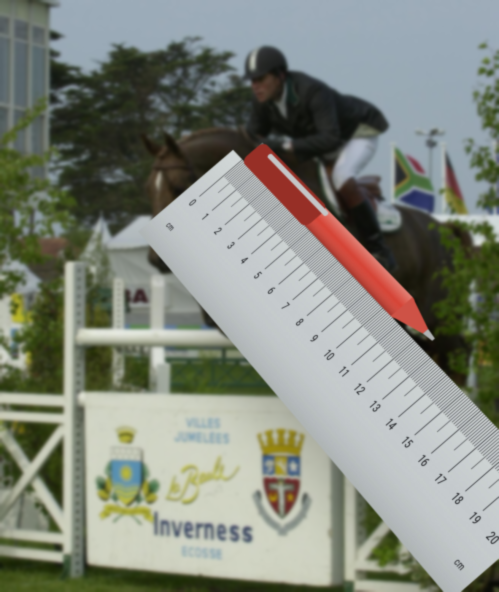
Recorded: 12.5 cm
